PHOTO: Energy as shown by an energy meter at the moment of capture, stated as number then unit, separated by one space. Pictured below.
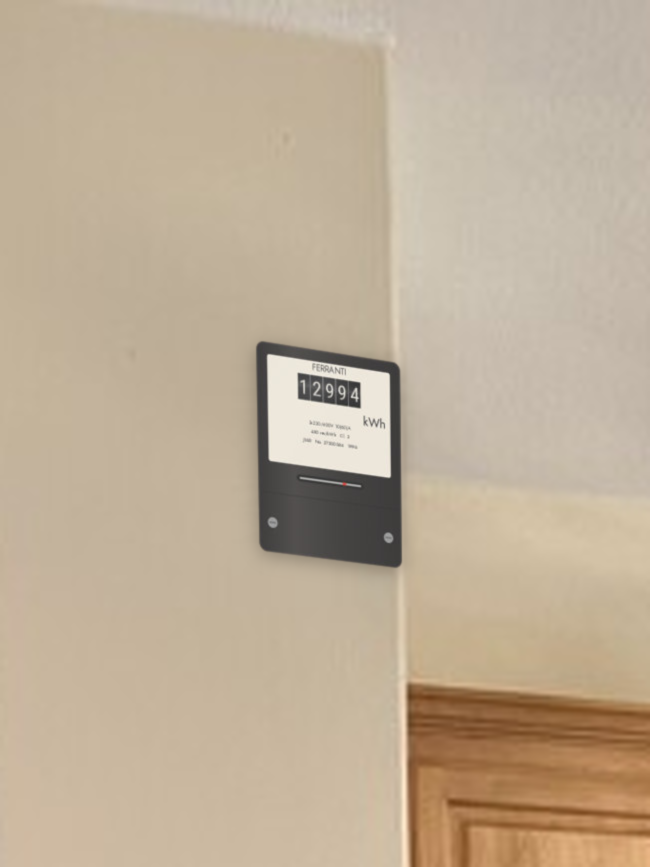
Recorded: 12994 kWh
